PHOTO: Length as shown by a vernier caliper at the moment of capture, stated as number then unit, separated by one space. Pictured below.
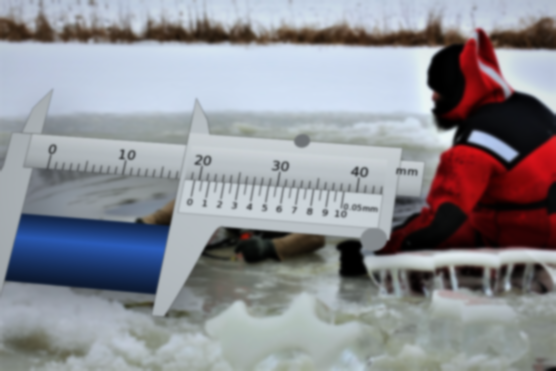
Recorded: 19.4 mm
